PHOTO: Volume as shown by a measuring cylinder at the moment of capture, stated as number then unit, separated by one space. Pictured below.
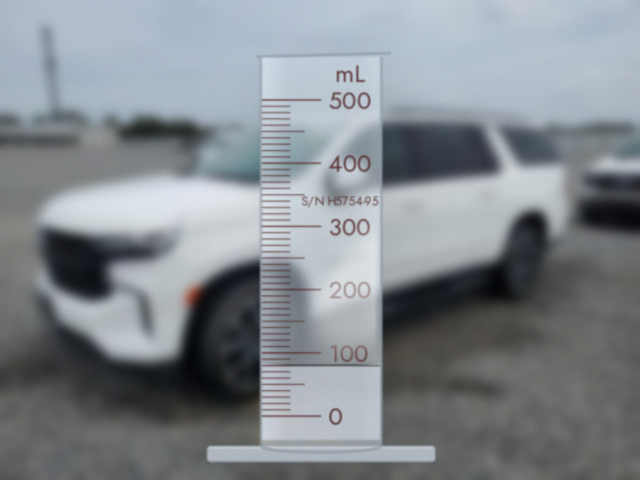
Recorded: 80 mL
